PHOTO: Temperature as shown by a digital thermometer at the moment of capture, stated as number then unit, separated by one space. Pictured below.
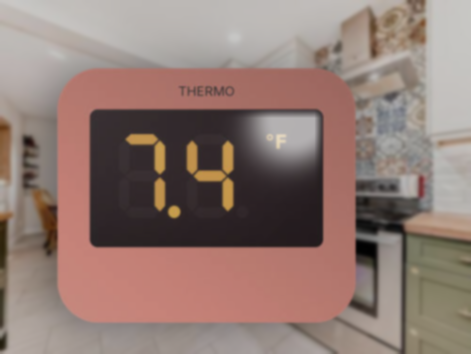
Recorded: 7.4 °F
